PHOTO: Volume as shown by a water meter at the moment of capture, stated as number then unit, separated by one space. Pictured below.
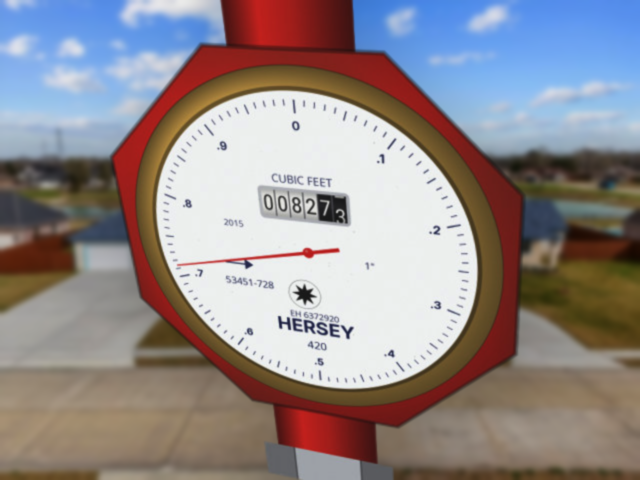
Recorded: 8272.71 ft³
